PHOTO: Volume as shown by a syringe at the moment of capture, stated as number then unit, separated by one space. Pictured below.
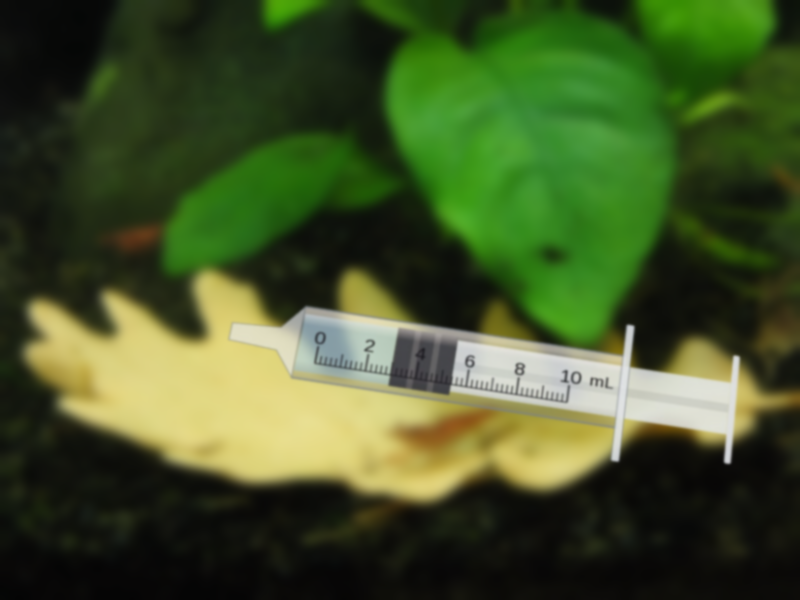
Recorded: 3 mL
